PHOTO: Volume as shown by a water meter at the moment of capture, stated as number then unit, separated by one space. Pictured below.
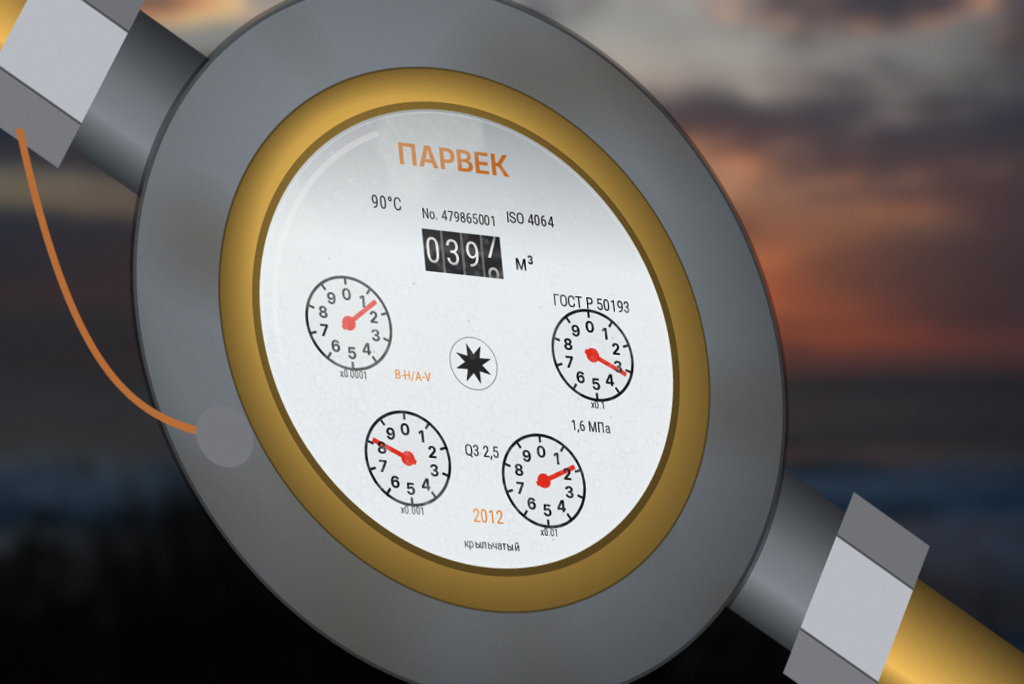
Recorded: 397.3181 m³
